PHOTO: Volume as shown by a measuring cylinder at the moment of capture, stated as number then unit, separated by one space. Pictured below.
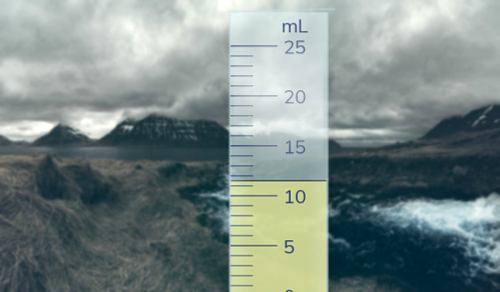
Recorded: 11.5 mL
